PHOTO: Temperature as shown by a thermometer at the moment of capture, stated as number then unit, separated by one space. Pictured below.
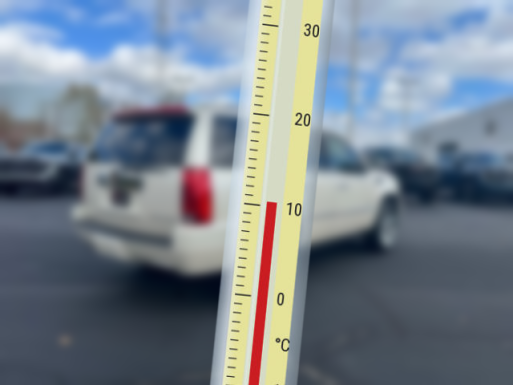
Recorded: 10.5 °C
